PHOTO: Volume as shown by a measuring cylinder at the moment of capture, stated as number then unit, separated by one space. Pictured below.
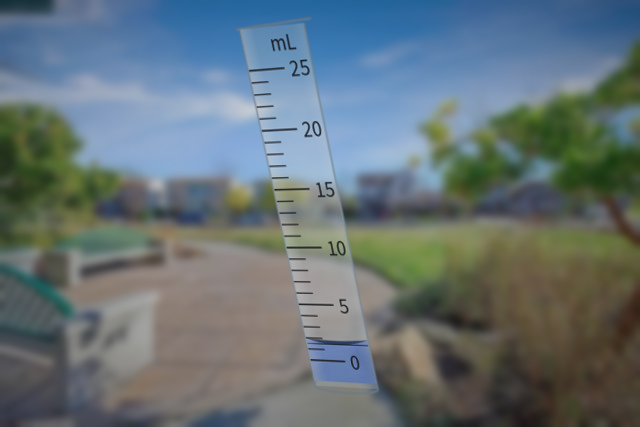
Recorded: 1.5 mL
